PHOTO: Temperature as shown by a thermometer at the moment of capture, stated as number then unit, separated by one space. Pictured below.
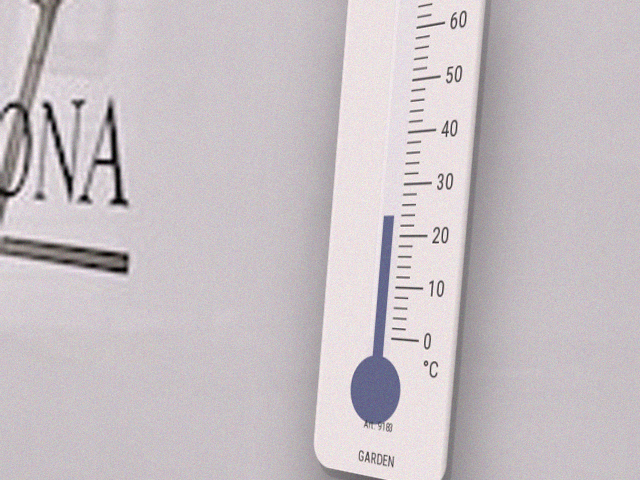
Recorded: 24 °C
